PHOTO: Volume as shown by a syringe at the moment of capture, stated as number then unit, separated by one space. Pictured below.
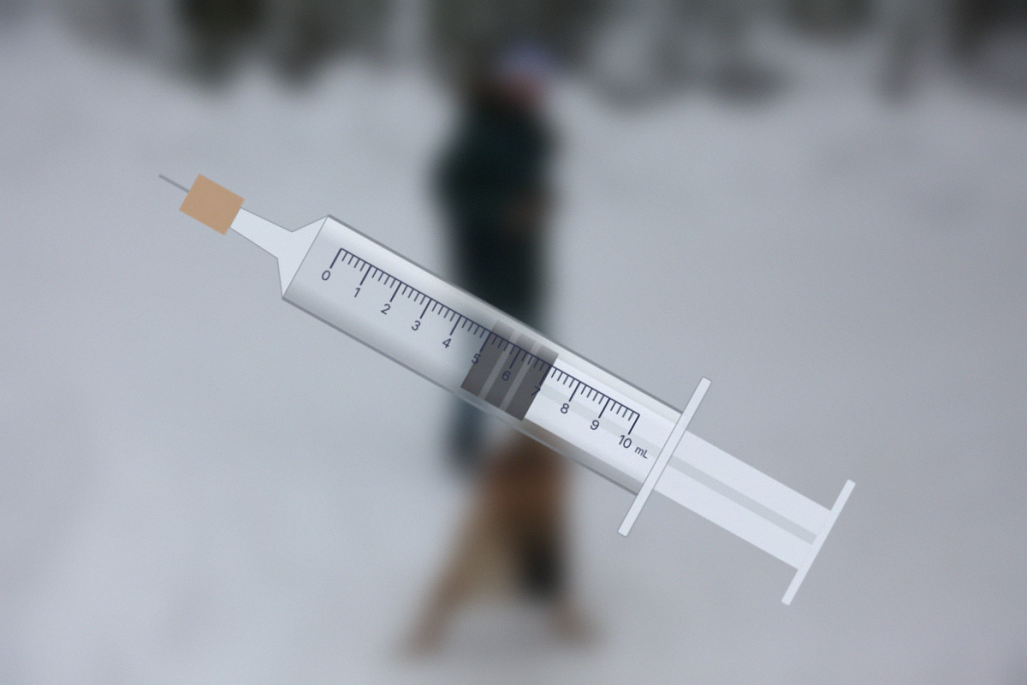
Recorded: 5 mL
